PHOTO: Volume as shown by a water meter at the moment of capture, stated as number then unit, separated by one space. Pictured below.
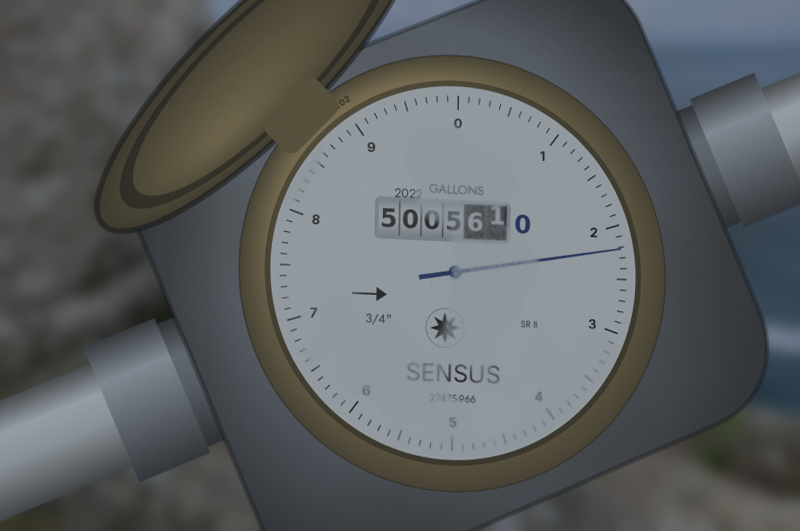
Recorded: 5005612.2 gal
